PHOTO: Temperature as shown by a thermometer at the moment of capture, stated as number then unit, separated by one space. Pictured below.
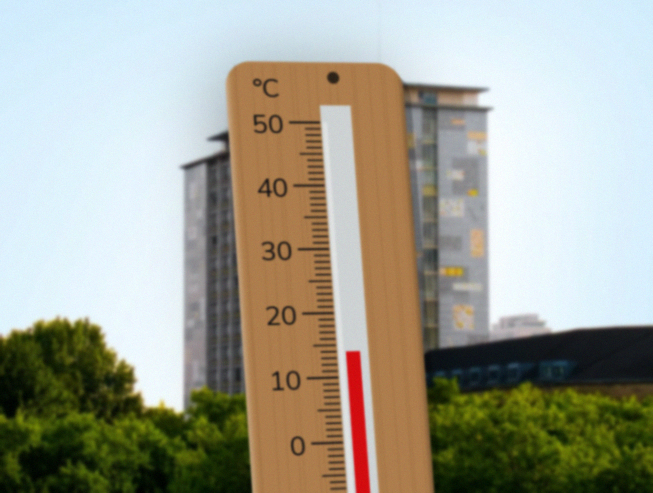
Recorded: 14 °C
